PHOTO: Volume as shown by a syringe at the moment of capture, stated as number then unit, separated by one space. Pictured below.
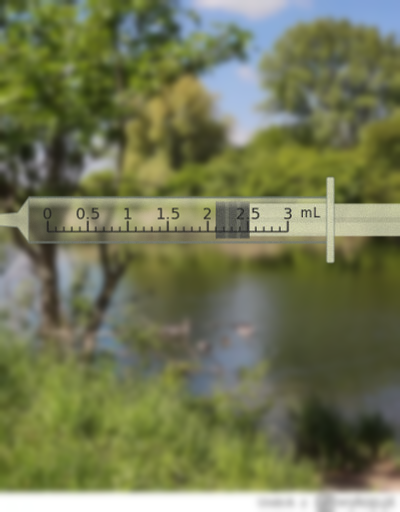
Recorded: 2.1 mL
